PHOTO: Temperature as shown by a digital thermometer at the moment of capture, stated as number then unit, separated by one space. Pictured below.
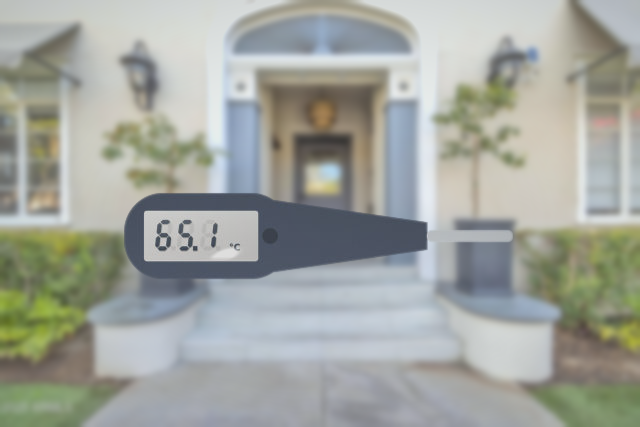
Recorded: 65.1 °C
